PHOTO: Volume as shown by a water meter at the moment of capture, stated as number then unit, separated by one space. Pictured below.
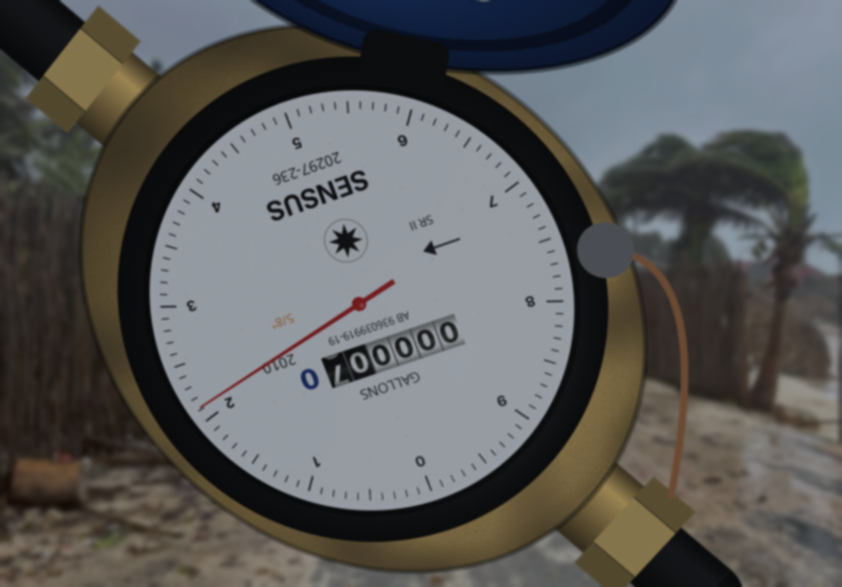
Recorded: 72.1 gal
